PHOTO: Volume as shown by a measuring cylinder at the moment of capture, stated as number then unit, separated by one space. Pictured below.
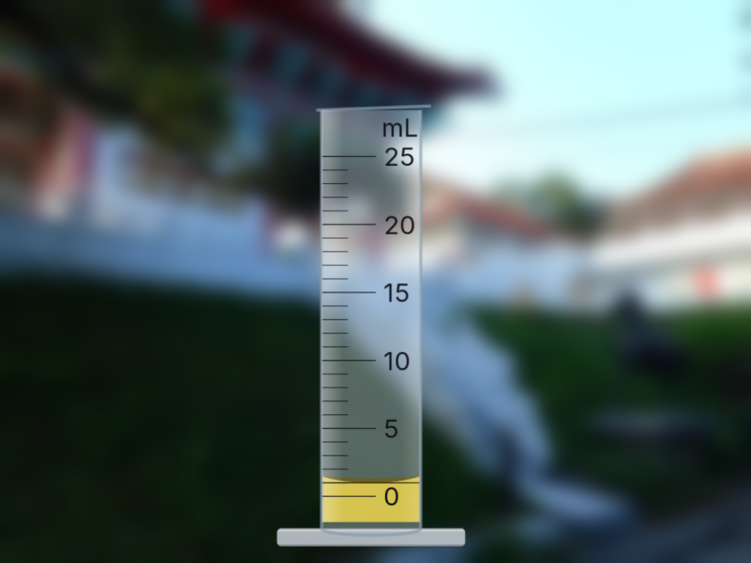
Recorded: 1 mL
